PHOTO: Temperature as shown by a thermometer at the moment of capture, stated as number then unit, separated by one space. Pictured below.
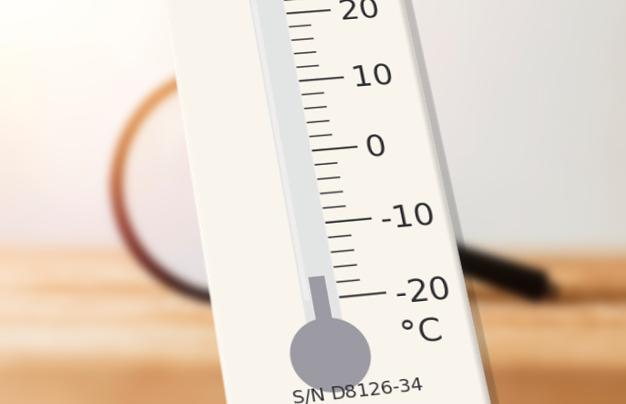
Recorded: -17 °C
